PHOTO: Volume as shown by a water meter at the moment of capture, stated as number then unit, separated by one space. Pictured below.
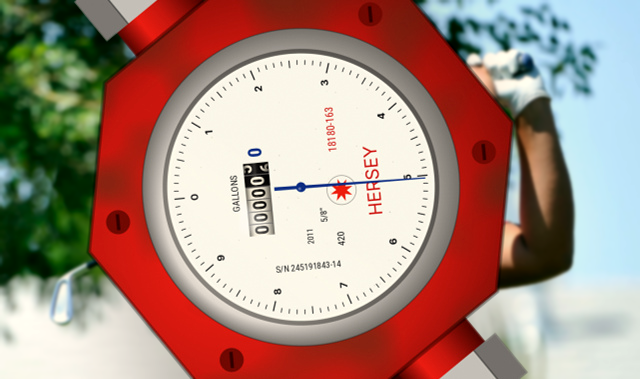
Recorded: 55.0 gal
